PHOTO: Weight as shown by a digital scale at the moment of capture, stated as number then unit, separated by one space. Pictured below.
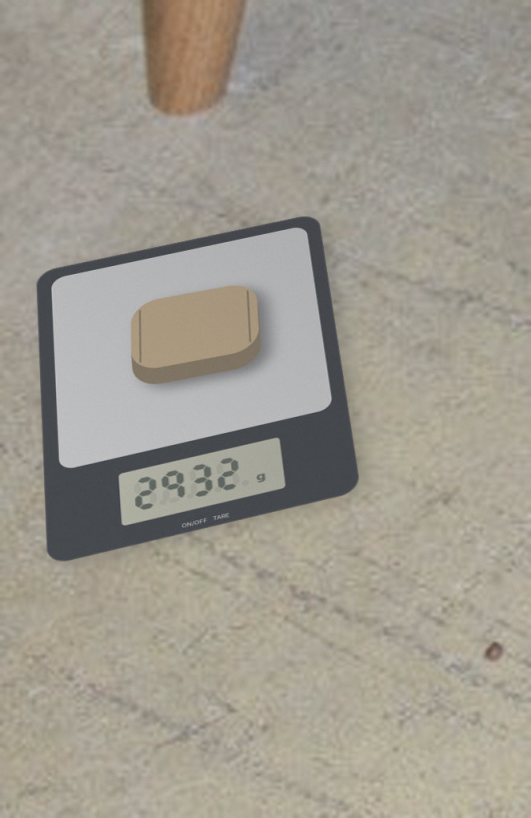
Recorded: 2932 g
